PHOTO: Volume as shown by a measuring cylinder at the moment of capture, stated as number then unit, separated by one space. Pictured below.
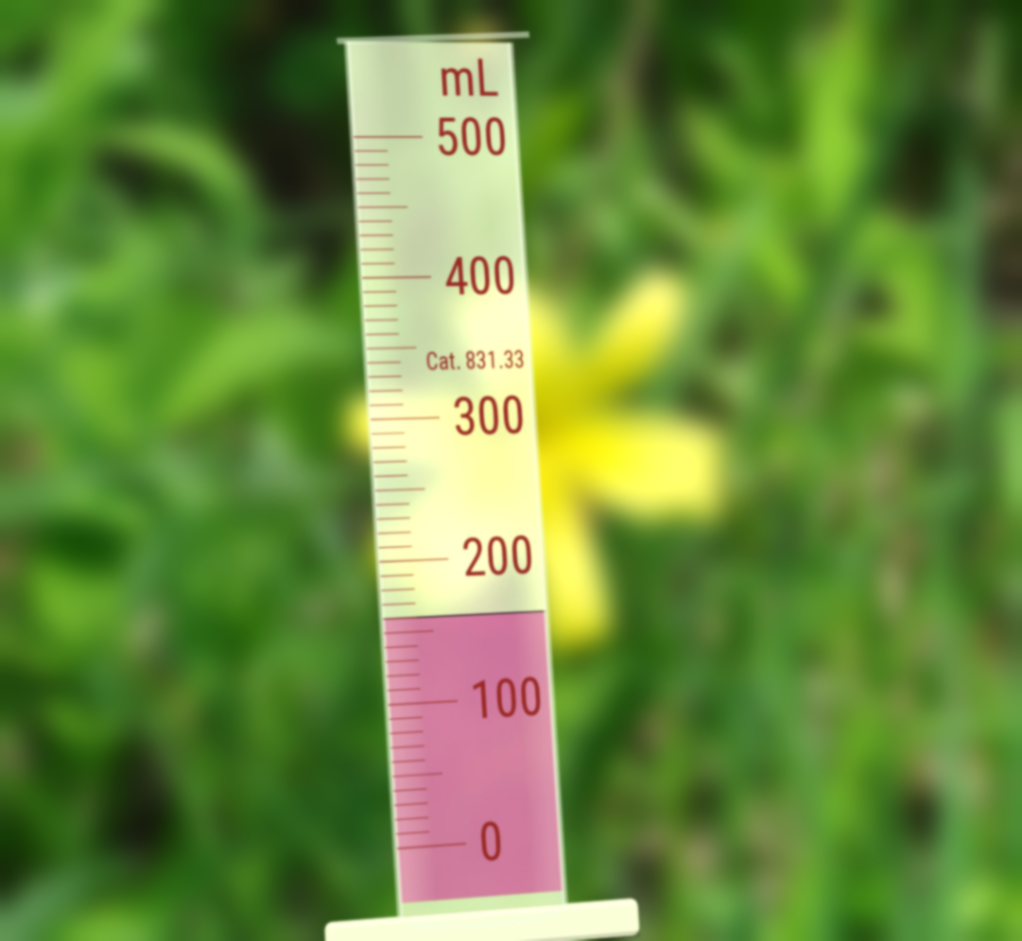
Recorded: 160 mL
